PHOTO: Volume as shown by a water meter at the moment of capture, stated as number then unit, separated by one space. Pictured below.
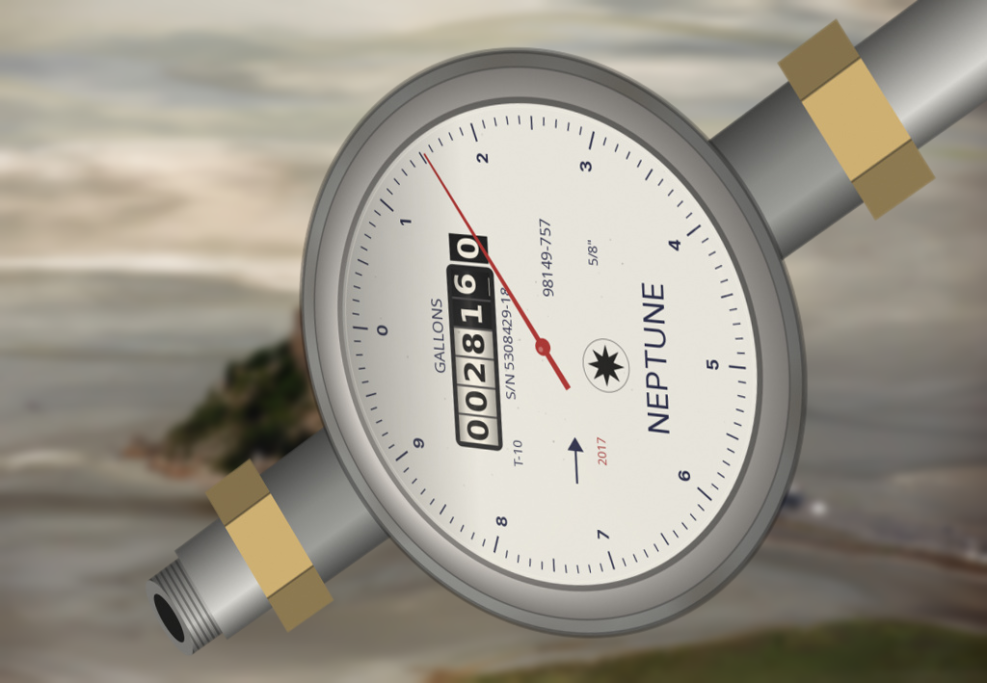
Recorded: 28161.5 gal
